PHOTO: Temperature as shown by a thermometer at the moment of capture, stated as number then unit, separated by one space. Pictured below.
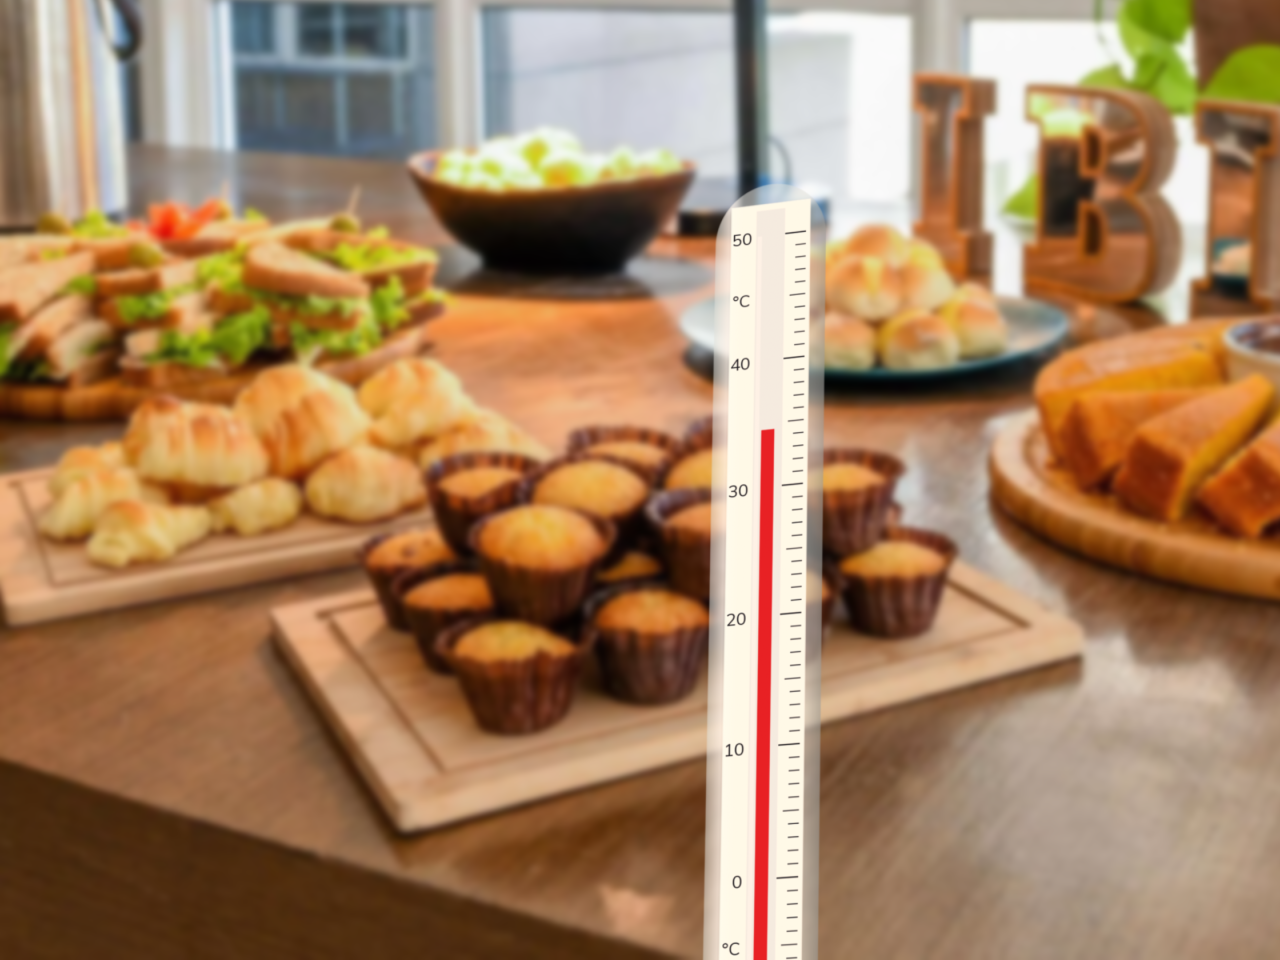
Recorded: 34.5 °C
